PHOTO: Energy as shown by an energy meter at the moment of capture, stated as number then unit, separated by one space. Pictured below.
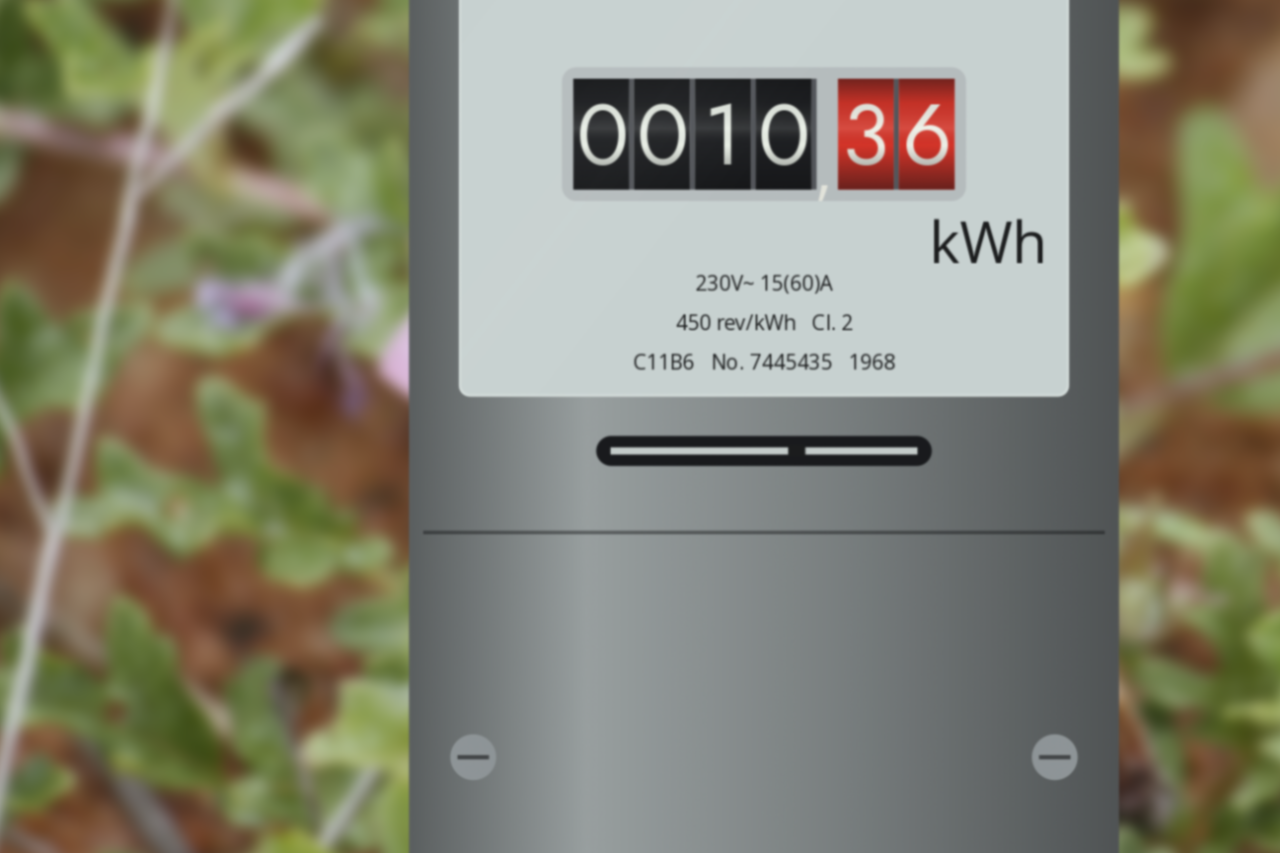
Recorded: 10.36 kWh
